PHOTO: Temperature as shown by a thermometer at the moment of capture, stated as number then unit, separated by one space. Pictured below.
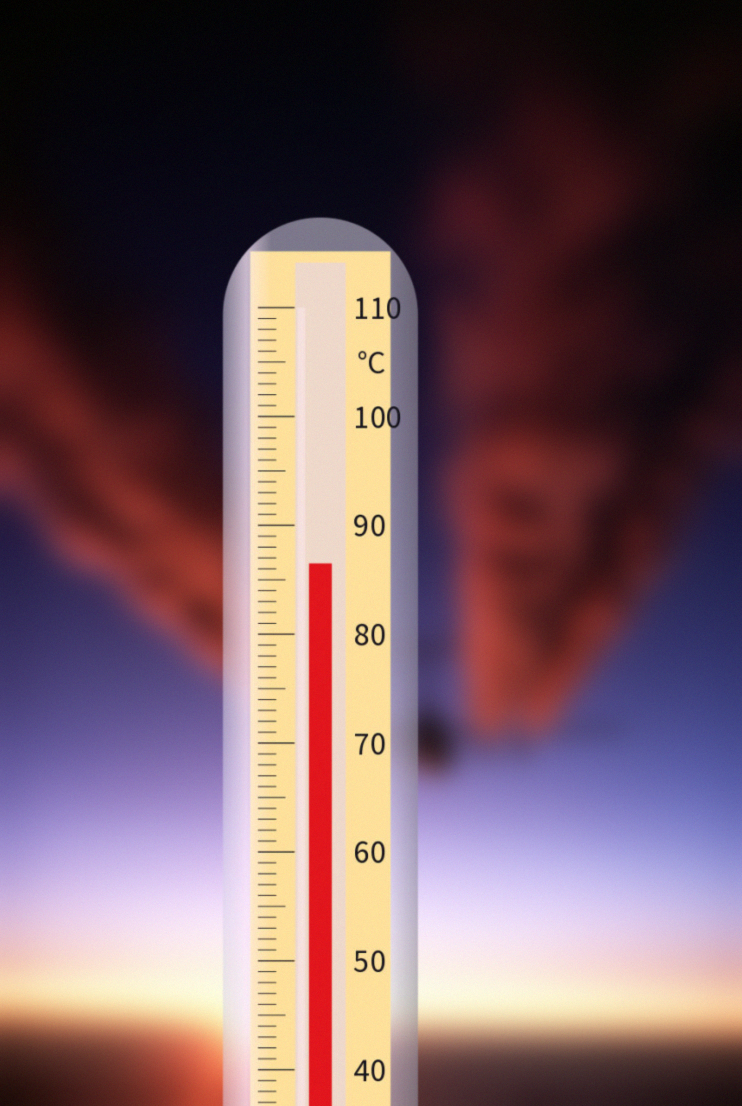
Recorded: 86.5 °C
